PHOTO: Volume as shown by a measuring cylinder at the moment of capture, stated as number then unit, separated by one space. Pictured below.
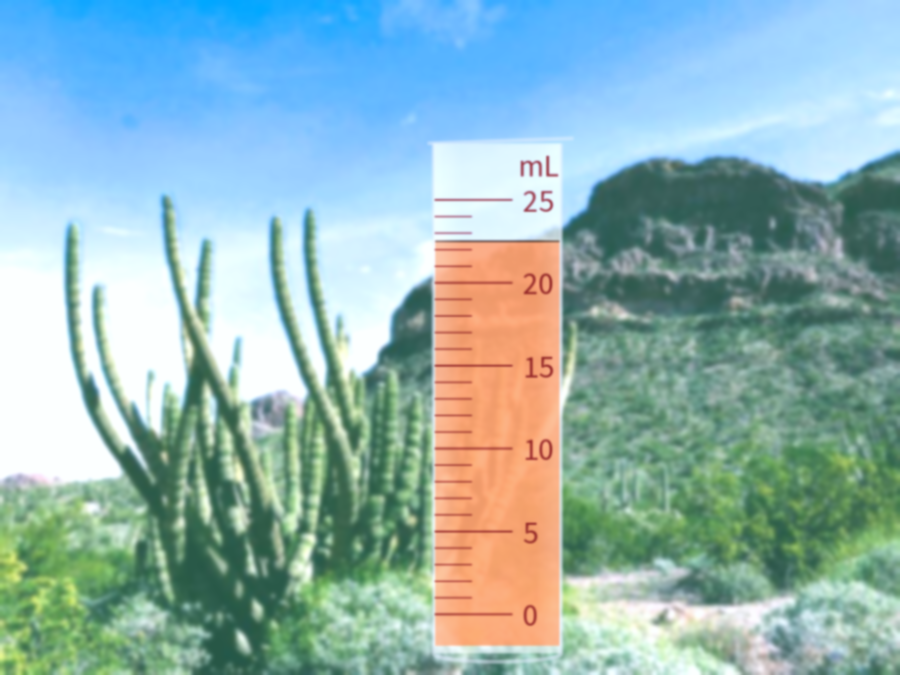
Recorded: 22.5 mL
